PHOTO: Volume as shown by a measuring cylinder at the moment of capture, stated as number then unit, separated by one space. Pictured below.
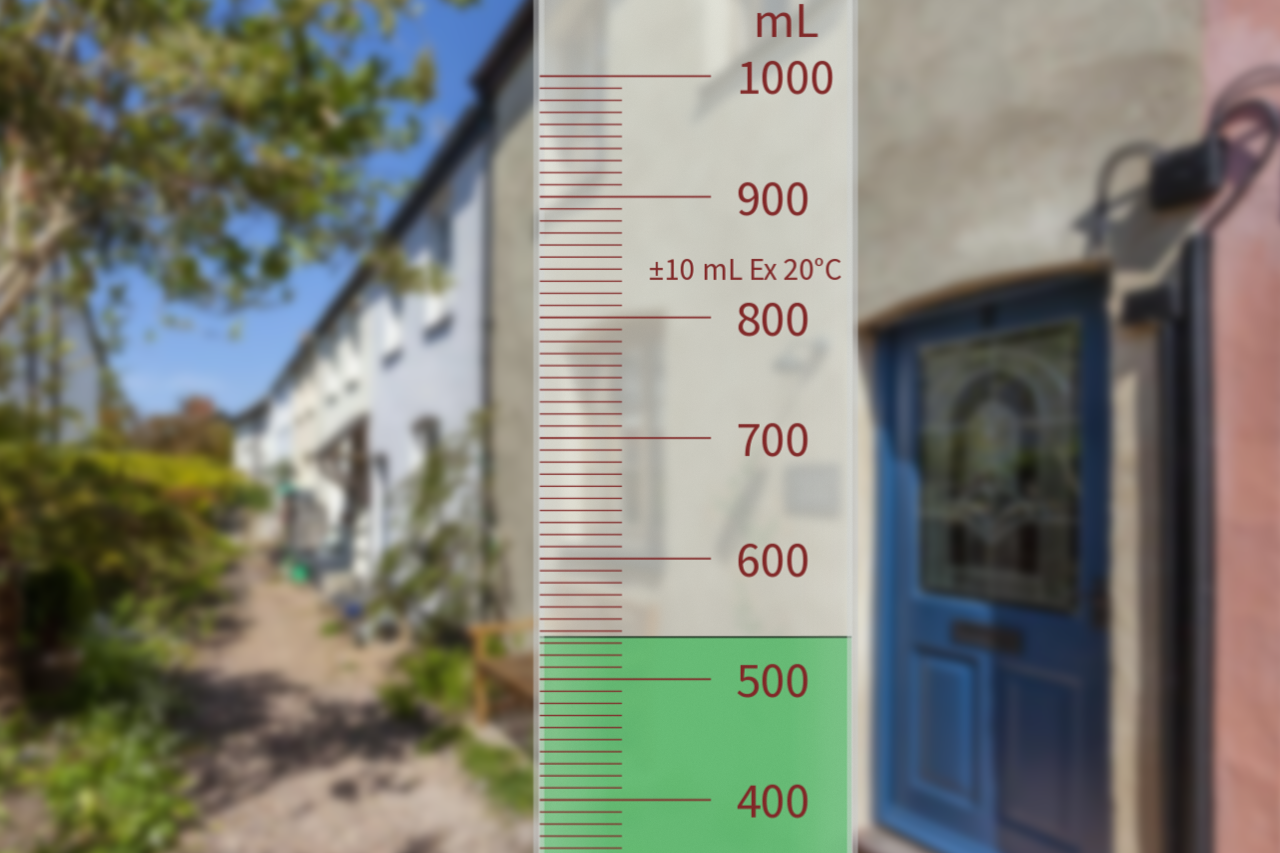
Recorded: 535 mL
